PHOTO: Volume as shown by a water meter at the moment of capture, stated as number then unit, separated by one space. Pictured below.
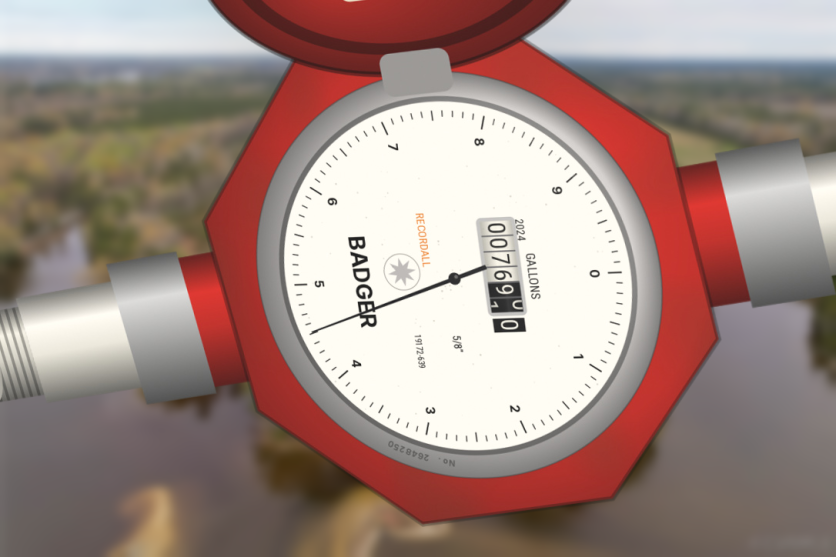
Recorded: 76904.5 gal
